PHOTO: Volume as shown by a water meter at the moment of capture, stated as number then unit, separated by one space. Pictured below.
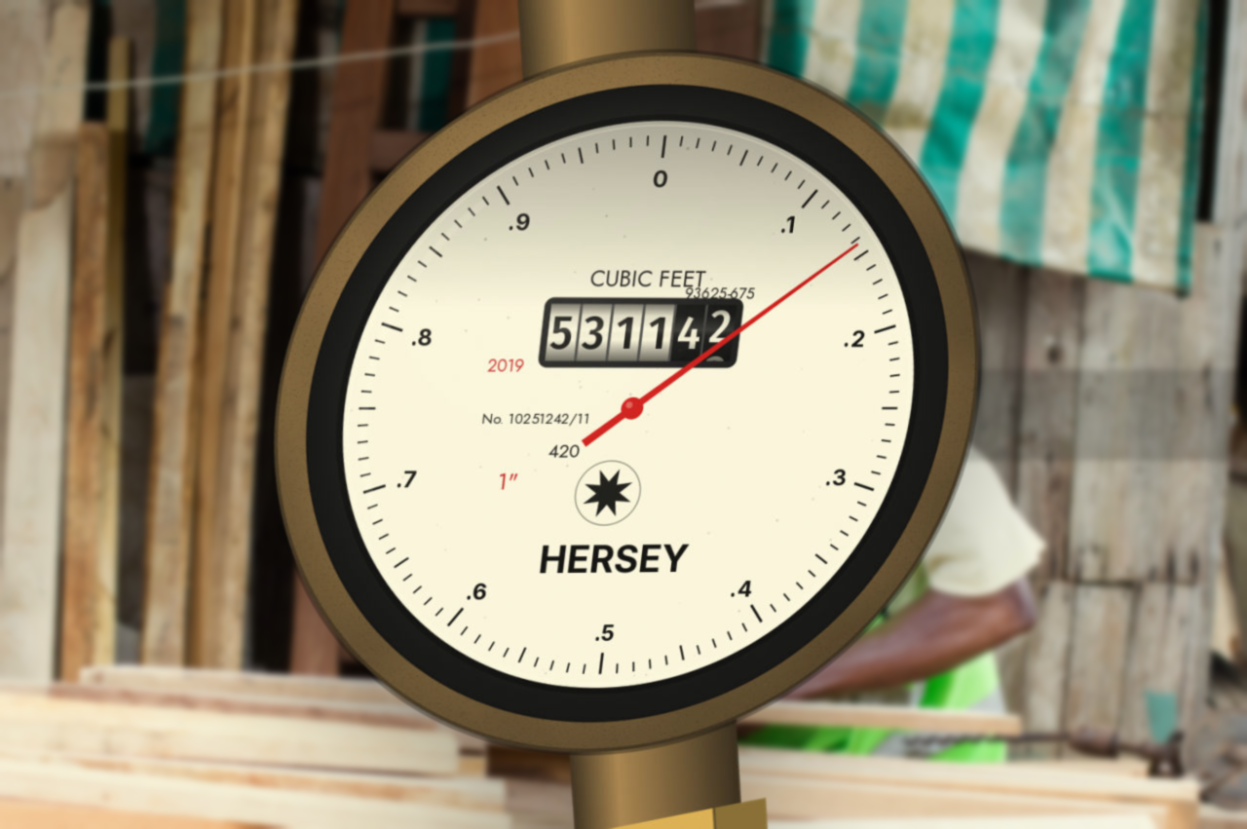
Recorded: 531142.14 ft³
